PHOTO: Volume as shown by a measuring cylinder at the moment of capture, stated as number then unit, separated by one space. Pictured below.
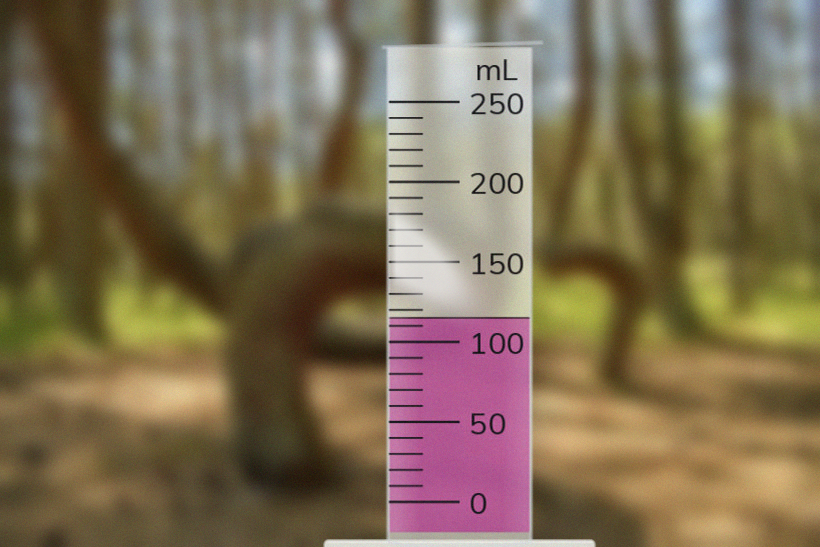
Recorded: 115 mL
